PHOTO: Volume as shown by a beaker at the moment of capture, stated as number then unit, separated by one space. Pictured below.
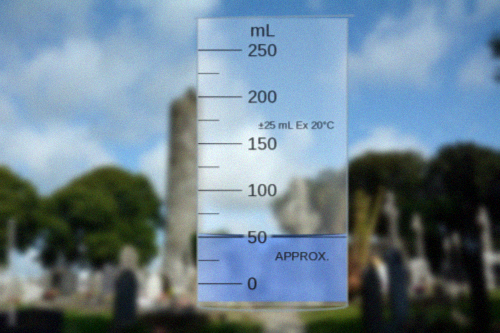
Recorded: 50 mL
